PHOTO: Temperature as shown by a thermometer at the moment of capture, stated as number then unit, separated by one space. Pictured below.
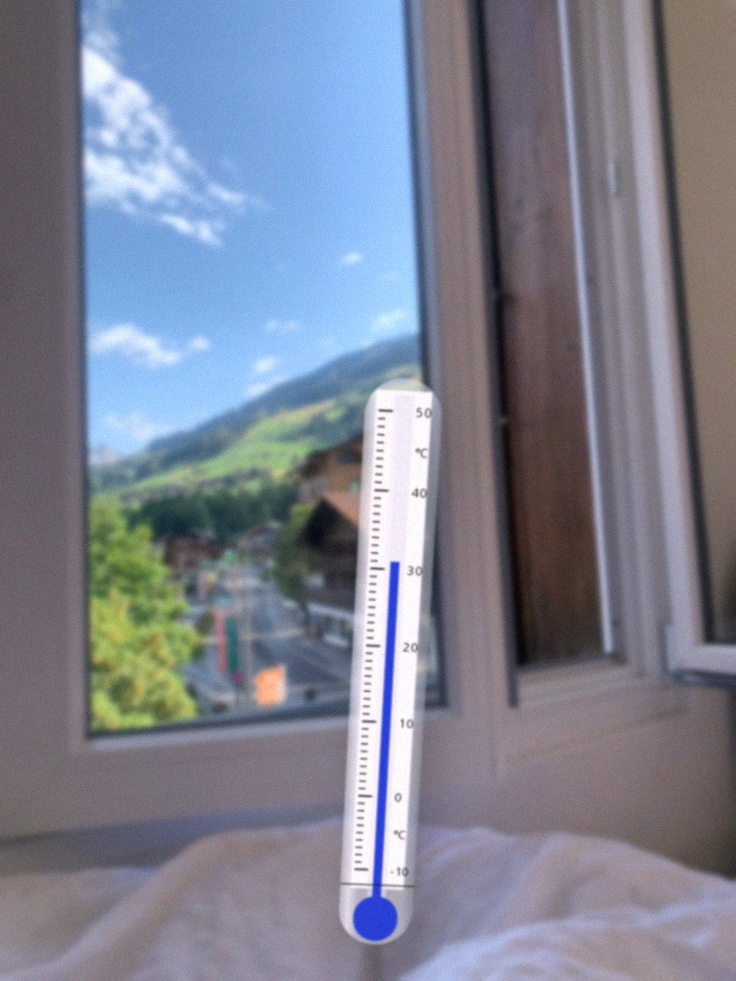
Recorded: 31 °C
